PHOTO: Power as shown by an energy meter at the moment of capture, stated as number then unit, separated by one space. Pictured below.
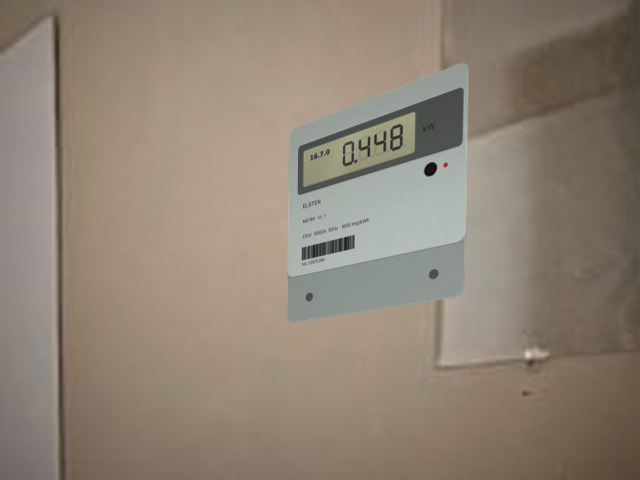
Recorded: 0.448 kW
